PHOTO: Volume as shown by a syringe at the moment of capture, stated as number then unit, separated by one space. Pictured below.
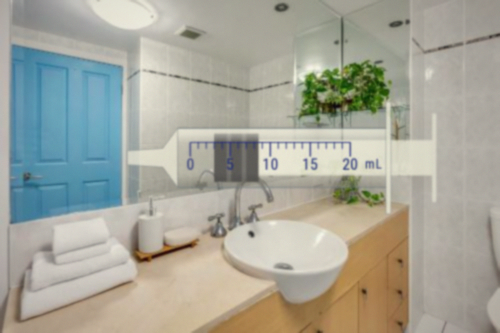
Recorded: 3 mL
